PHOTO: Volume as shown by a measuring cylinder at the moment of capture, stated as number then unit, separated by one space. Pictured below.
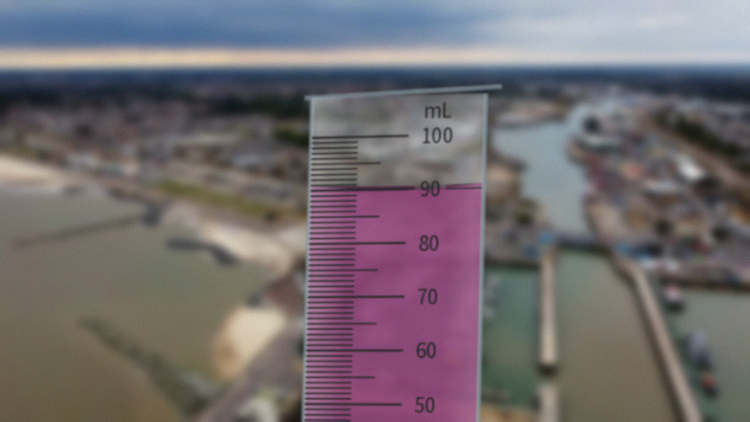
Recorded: 90 mL
